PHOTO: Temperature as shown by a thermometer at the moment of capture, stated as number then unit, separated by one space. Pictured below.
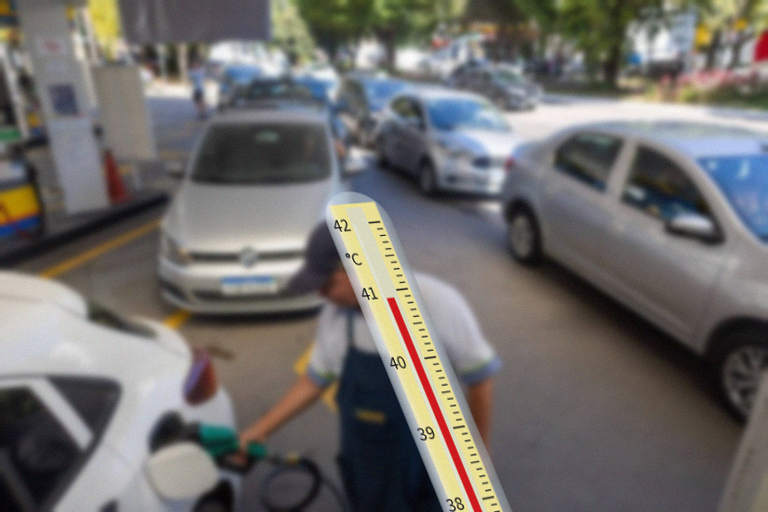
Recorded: 40.9 °C
